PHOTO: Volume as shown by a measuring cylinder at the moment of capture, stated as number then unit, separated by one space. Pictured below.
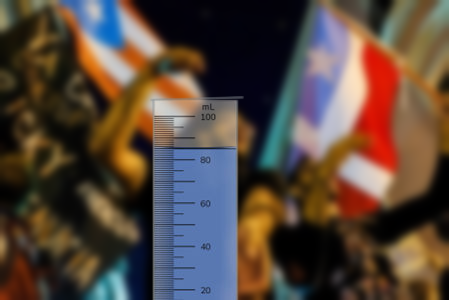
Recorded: 85 mL
